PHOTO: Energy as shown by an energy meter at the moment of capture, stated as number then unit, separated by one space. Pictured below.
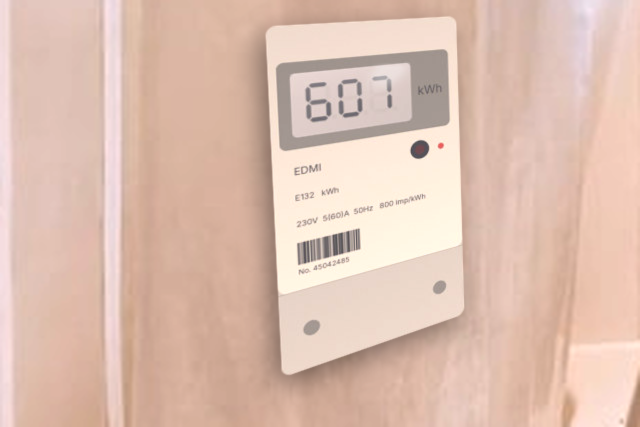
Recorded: 607 kWh
